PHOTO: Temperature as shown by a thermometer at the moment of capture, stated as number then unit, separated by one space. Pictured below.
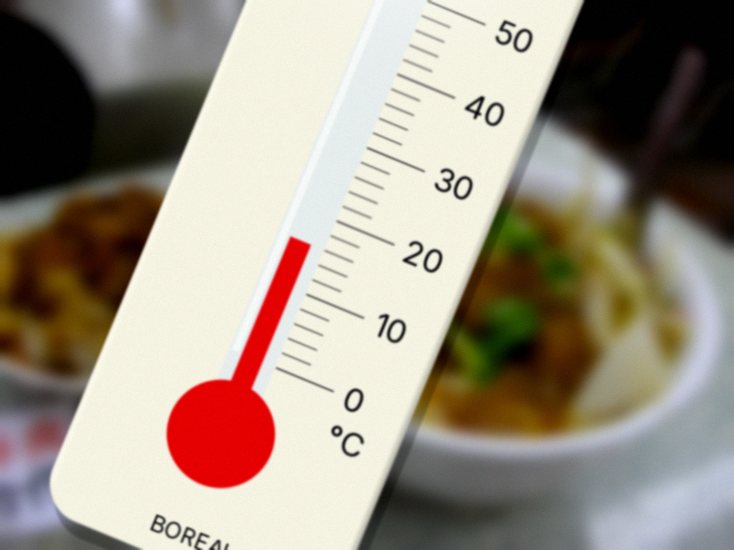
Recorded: 16 °C
